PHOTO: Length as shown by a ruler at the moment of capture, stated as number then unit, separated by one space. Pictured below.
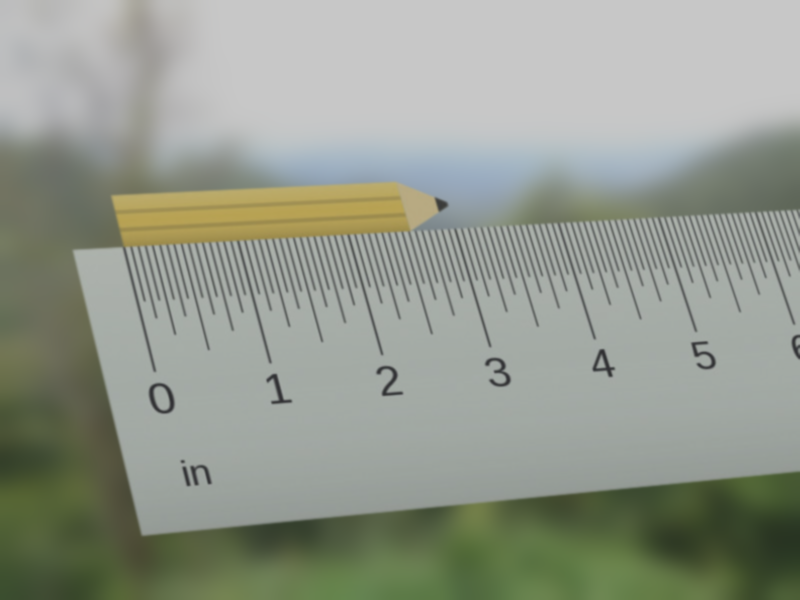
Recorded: 3 in
